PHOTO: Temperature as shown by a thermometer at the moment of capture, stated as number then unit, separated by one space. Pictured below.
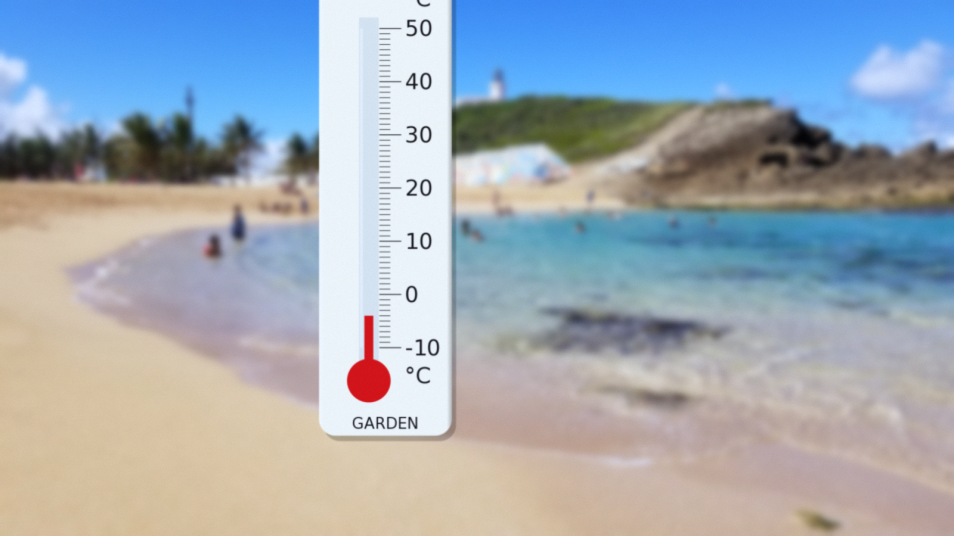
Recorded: -4 °C
